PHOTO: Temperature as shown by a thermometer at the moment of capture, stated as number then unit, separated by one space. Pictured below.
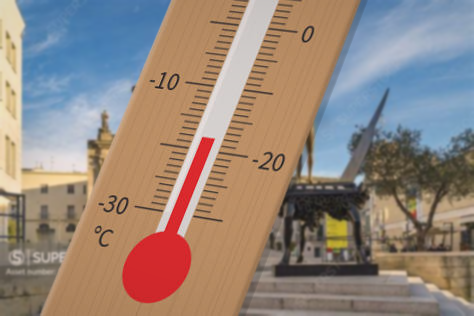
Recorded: -18 °C
